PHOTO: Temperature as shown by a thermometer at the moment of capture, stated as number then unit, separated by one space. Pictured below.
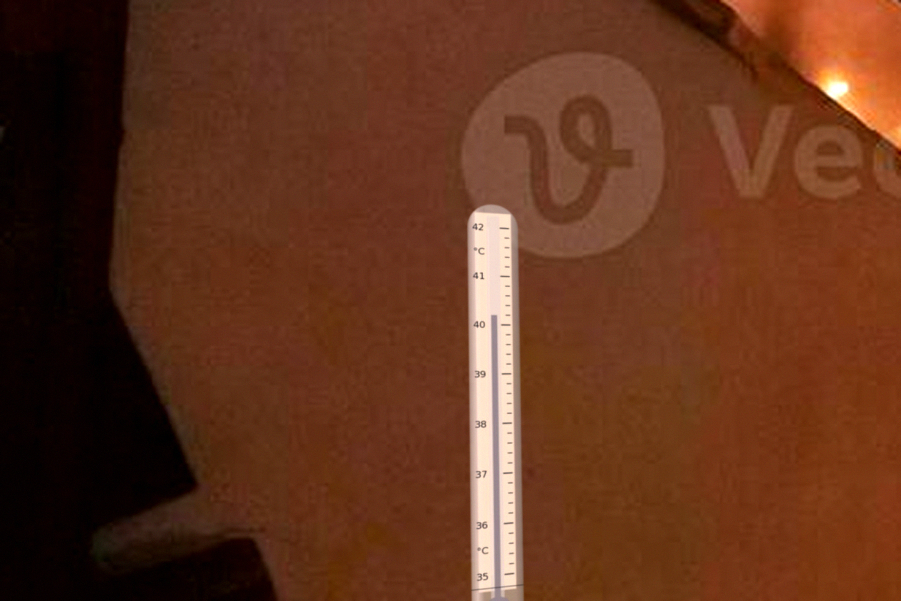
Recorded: 40.2 °C
